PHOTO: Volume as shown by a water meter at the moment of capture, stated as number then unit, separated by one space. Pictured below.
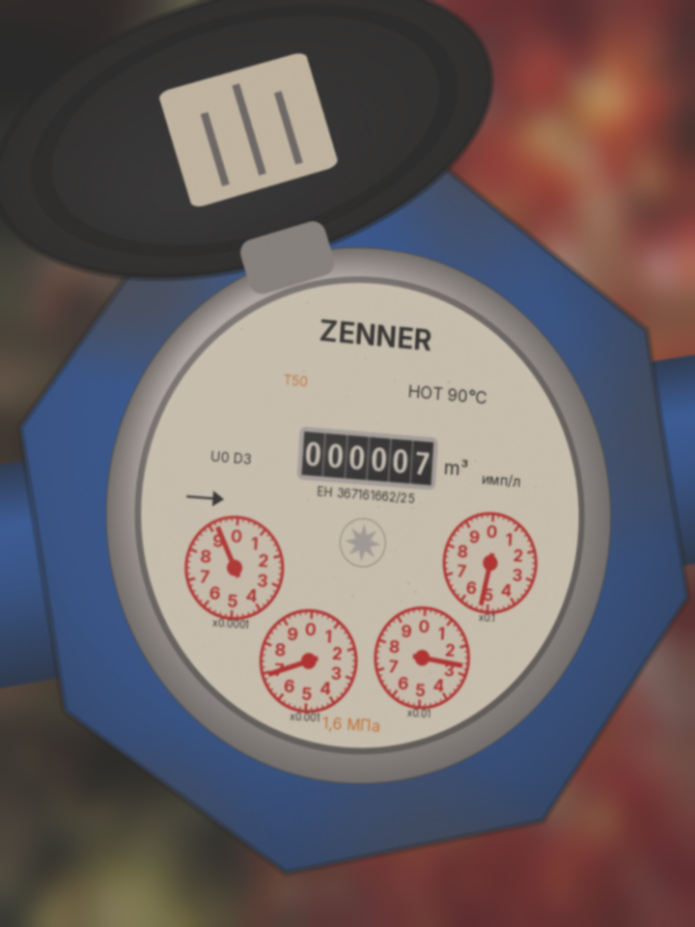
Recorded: 7.5269 m³
